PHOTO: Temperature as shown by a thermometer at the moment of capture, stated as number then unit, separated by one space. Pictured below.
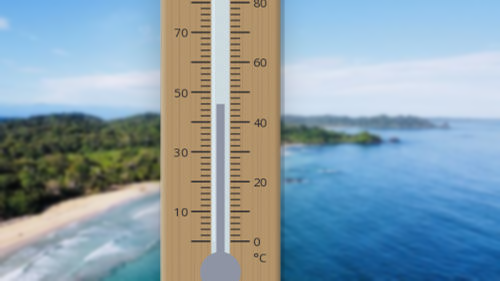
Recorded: 46 °C
